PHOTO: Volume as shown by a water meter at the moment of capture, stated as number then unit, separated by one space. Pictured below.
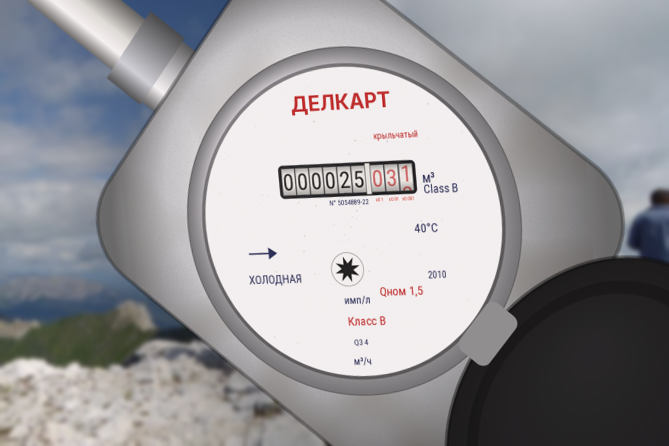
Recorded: 25.031 m³
